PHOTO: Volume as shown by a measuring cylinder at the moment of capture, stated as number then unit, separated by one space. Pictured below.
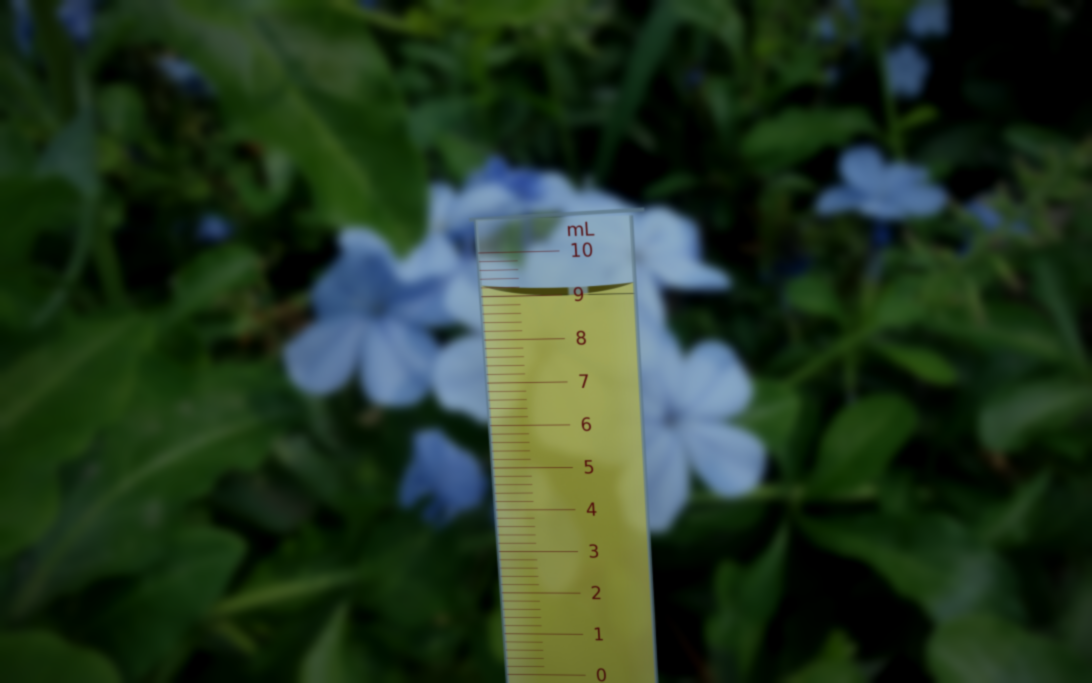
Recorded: 9 mL
